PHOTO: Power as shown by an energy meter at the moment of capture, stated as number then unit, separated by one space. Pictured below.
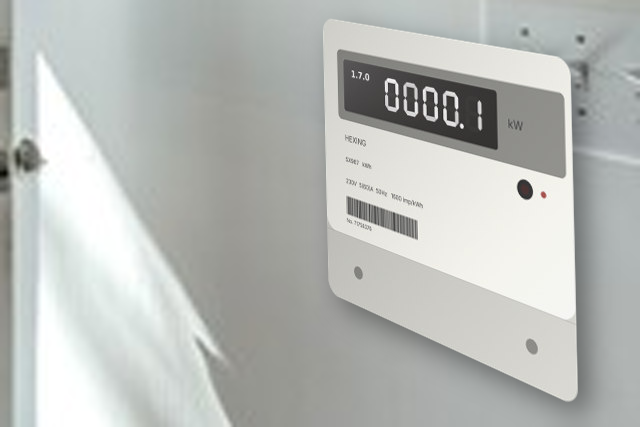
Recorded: 0.1 kW
